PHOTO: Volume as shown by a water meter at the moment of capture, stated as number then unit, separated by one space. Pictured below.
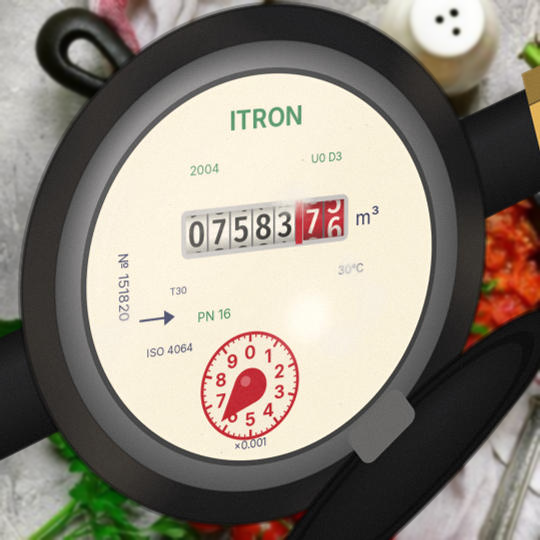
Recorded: 7583.756 m³
